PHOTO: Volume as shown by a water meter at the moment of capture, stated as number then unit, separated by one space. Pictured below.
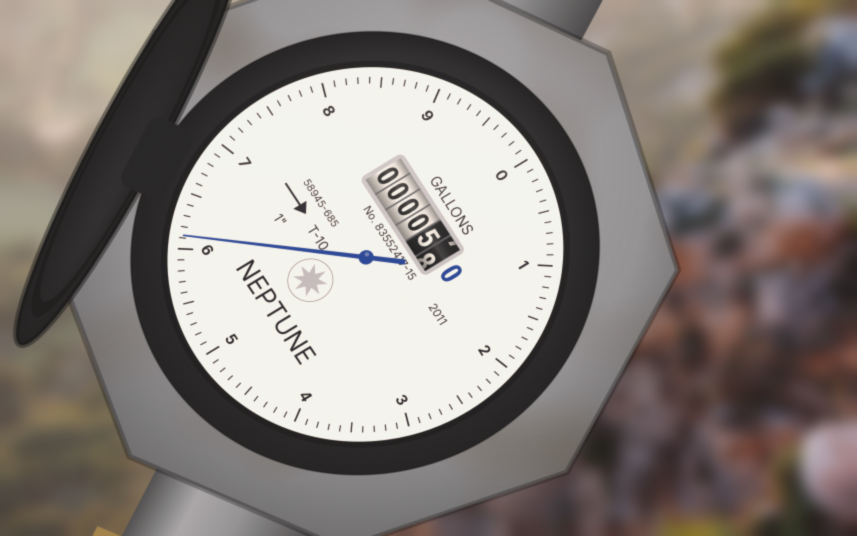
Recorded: 576.1 gal
